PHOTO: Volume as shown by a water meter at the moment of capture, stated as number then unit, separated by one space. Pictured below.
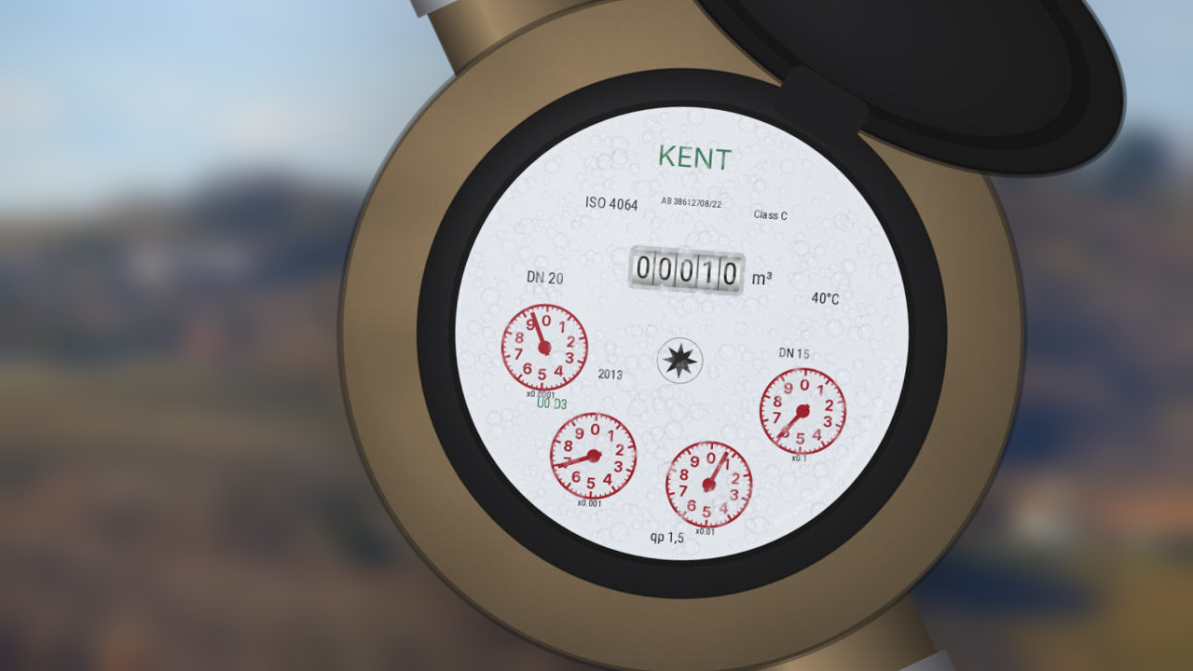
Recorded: 10.6069 m³
